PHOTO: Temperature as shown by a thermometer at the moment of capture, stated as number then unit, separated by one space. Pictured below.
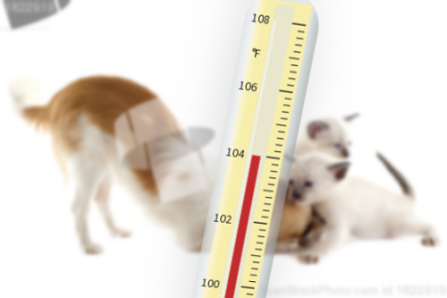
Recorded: 104 °F
